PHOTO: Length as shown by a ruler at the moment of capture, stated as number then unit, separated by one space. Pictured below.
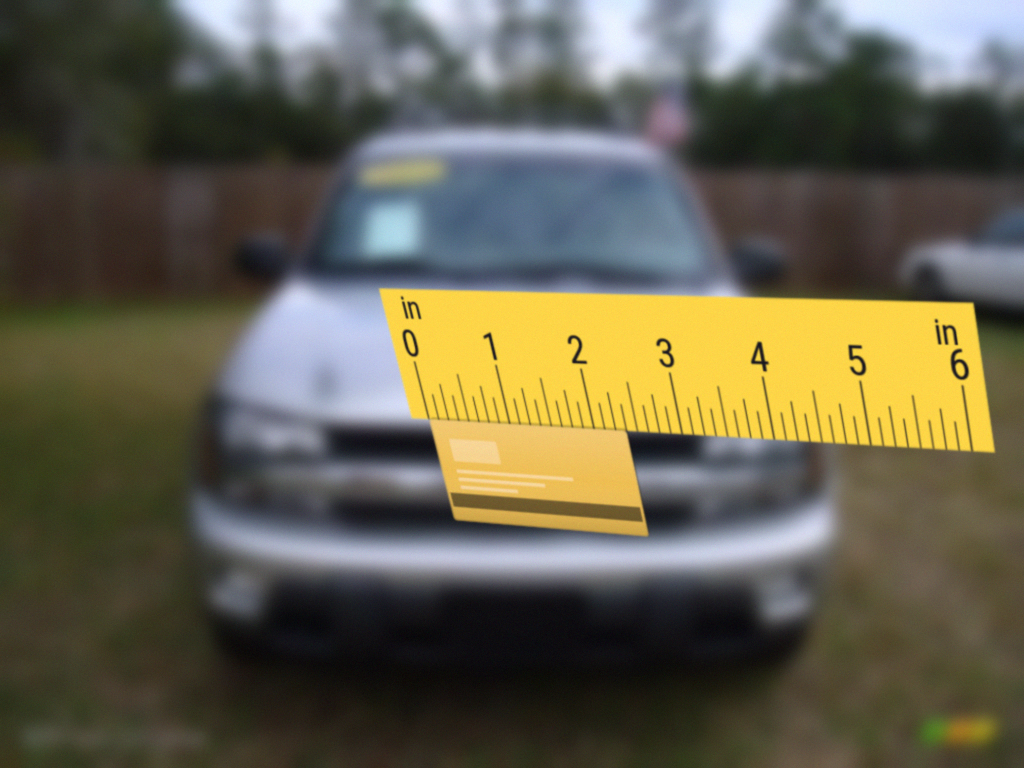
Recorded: 2.375 in
